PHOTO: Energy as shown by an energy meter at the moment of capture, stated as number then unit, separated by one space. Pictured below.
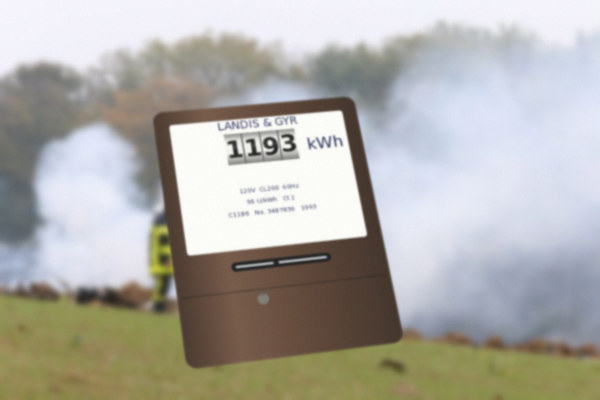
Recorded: 1193 kWh
